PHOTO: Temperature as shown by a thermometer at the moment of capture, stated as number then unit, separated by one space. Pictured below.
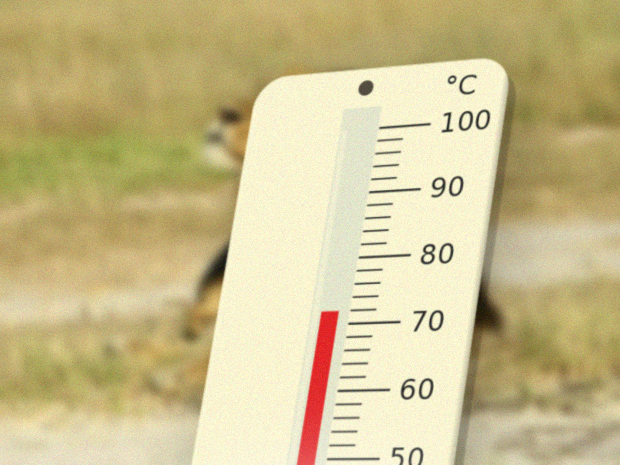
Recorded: 72 °C
